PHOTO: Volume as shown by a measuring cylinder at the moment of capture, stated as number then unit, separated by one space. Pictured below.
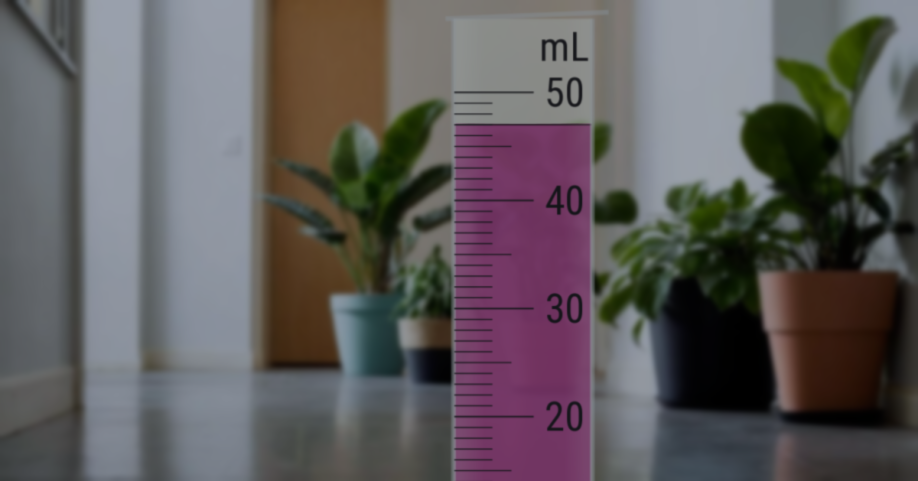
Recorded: 47 mL
